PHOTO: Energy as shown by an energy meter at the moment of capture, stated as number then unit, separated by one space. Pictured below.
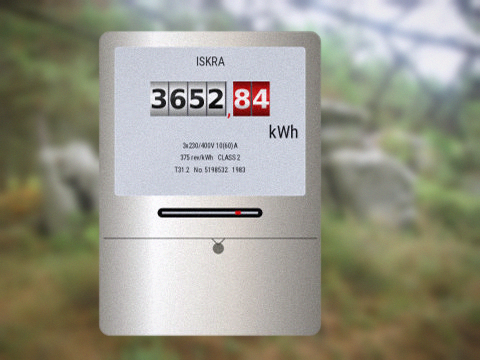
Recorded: 3652.84 kWh
